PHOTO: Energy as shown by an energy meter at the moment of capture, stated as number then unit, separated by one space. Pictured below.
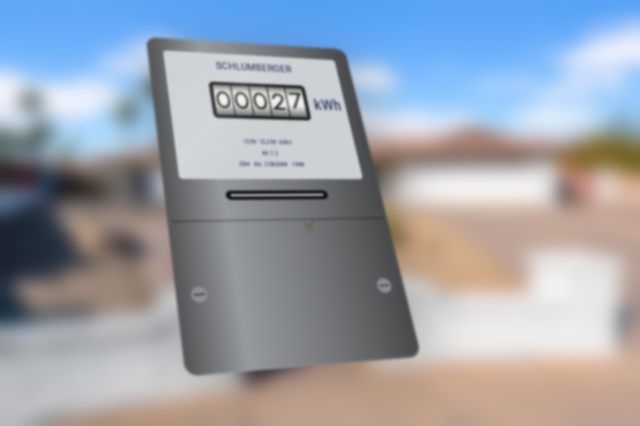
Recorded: 27 kWh
